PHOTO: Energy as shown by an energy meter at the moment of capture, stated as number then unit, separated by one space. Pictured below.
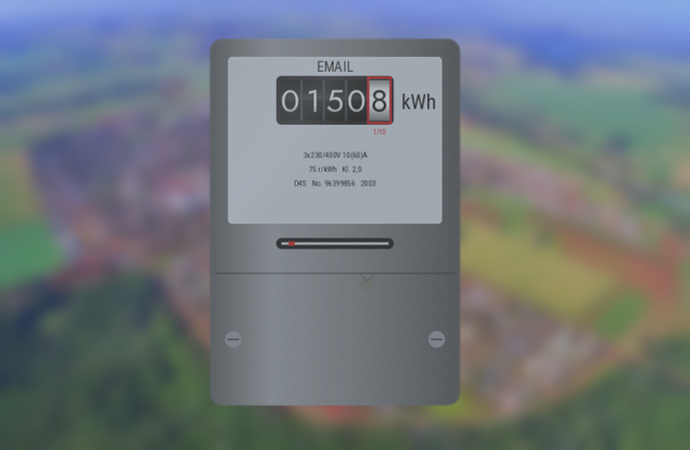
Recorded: 150.8 kWh
